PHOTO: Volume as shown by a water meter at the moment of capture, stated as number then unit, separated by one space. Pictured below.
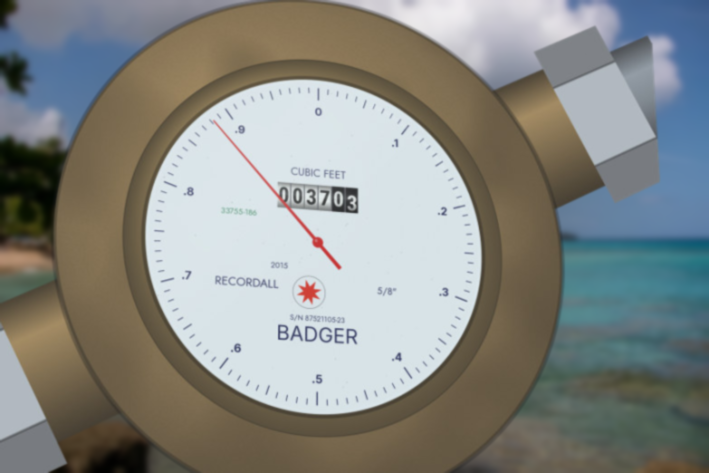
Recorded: 3702.88 ft³
